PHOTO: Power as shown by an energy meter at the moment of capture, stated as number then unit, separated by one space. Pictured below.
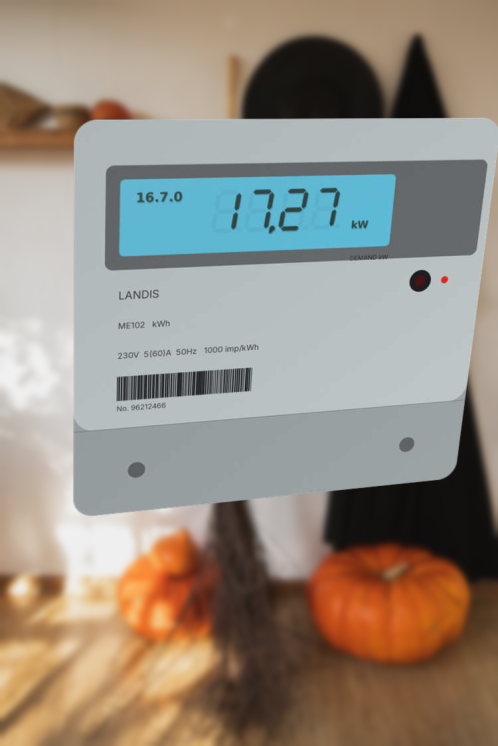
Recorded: 17.27 kW
